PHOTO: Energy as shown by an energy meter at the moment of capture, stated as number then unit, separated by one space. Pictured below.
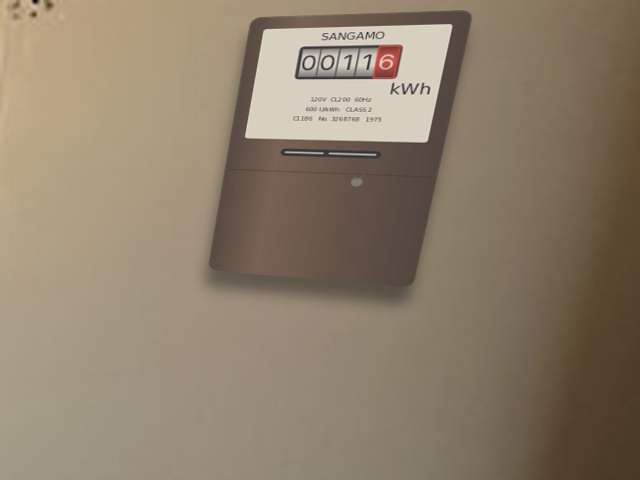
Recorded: 11.6 kWh
